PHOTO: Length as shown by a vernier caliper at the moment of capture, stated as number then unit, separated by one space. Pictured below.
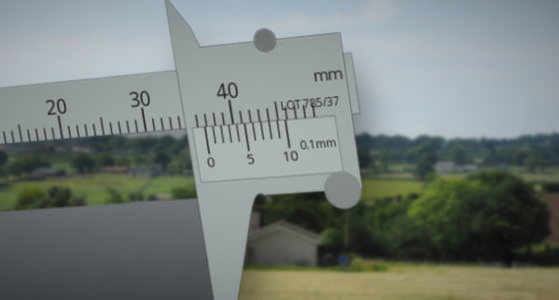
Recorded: 36.8 mm
